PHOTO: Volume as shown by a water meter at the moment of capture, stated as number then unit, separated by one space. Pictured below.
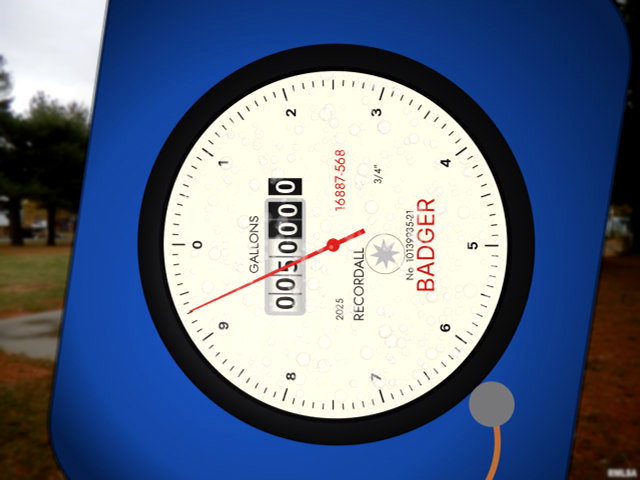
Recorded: 49999.3 gal
